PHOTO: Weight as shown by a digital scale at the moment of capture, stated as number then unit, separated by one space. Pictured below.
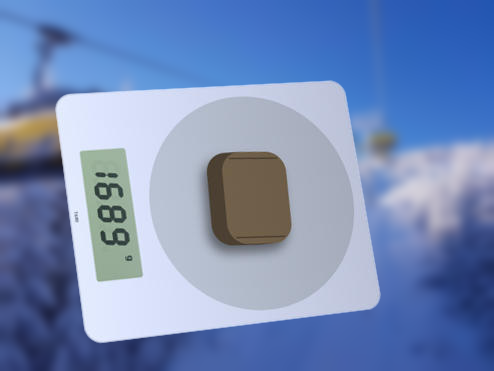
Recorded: 1689 g
